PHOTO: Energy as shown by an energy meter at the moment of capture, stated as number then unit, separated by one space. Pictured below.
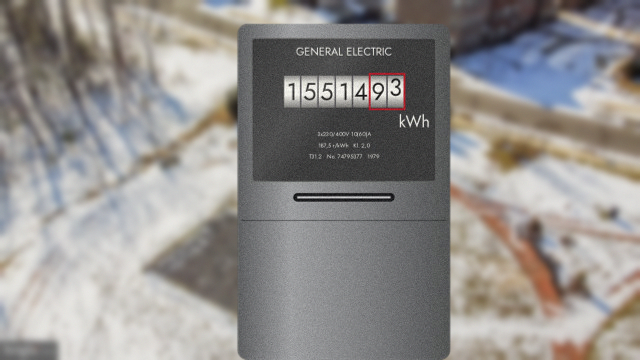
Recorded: 15514.93 kWh
